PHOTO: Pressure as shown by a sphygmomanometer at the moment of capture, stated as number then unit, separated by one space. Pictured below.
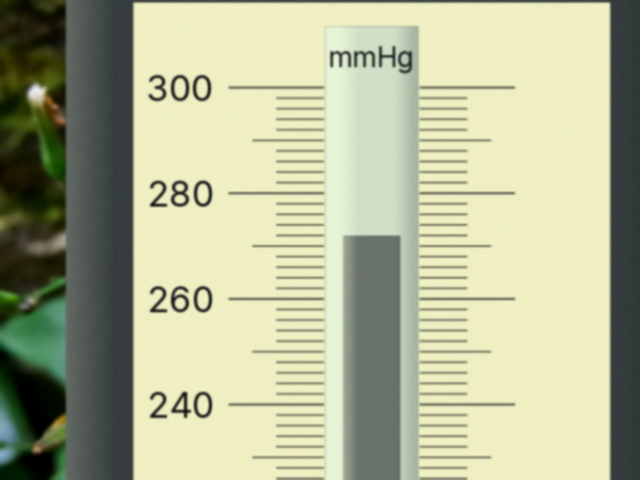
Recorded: 272 mmHg
